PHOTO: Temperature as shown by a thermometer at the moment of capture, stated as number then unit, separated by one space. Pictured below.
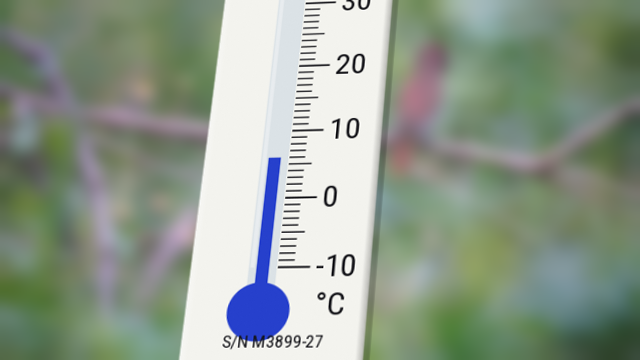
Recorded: 6 °C
